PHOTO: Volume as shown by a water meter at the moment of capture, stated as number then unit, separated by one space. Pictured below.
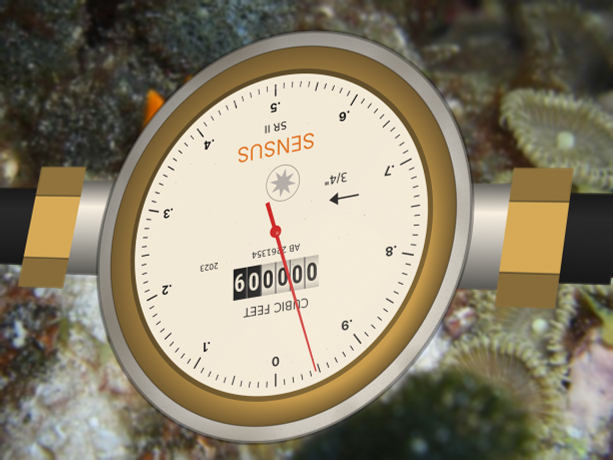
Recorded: 8.95 ft³
